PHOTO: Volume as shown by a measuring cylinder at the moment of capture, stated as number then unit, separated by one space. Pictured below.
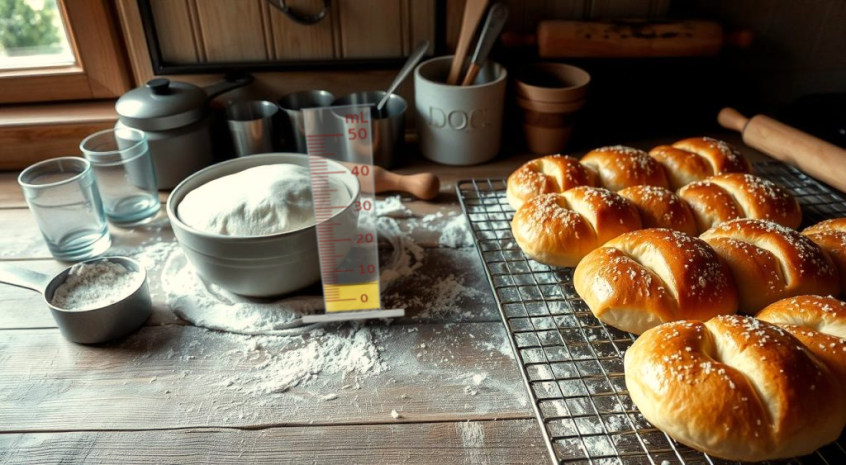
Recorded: 5 mL
